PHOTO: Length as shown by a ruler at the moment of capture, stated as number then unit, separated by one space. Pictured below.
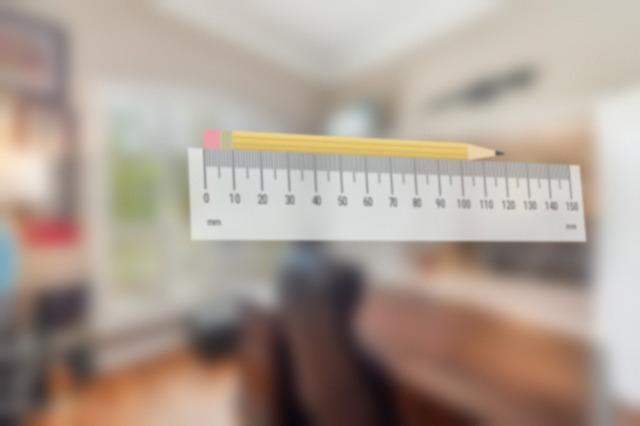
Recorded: 120 mm
